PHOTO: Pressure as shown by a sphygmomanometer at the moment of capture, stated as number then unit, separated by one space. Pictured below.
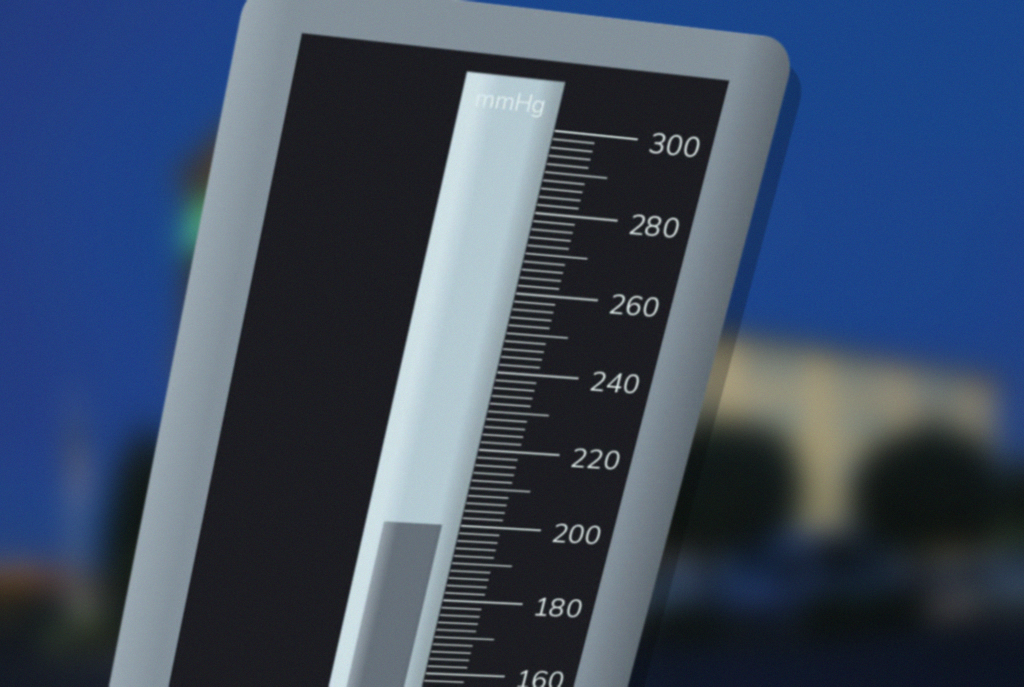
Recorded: 200 mmHg
